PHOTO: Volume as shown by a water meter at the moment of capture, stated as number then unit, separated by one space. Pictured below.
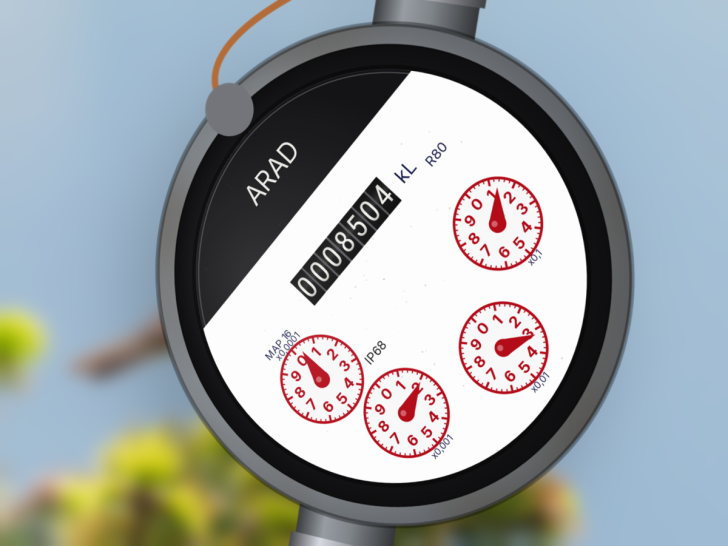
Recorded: 8504.1320 kL
